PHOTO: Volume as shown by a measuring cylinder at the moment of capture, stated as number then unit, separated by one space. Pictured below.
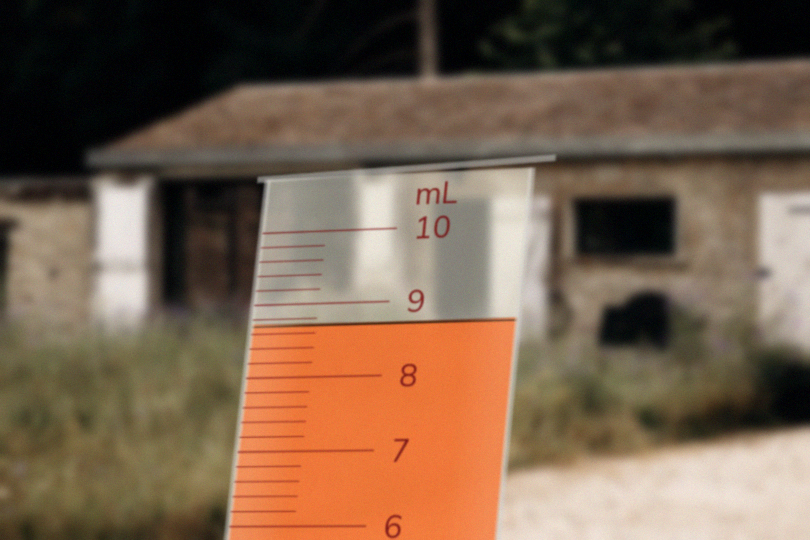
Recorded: 8.7 mL
